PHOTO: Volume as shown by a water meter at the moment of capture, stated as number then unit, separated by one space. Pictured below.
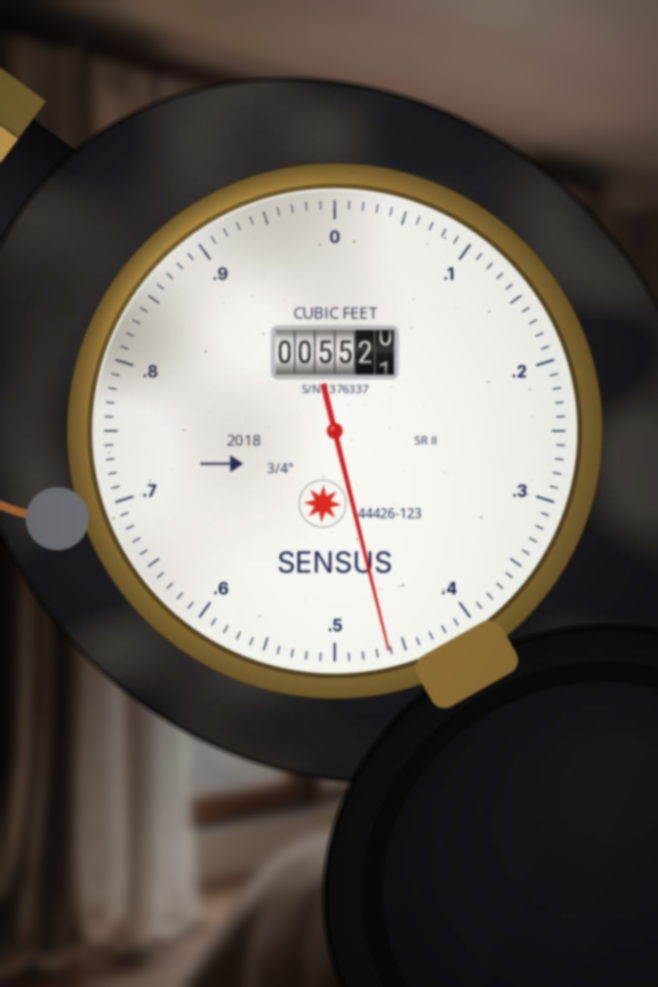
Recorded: 5520.46 ft³
